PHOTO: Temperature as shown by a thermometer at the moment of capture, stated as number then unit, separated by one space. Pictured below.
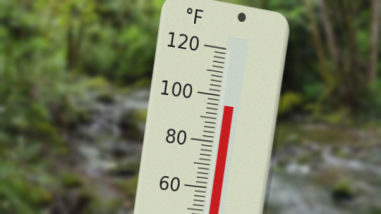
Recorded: 96 °F
